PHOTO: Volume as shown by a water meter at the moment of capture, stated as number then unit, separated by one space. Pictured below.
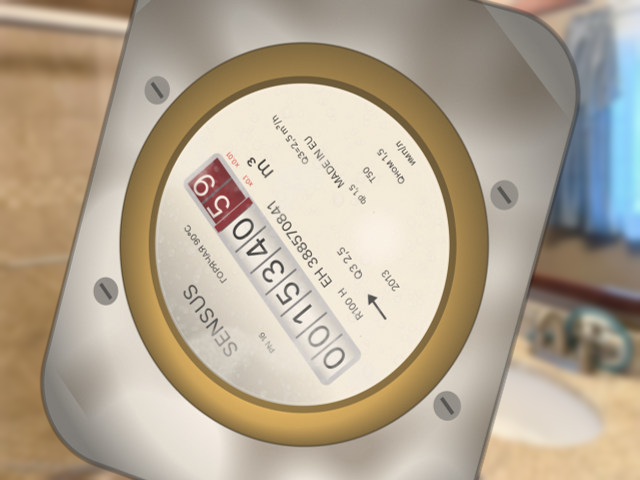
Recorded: 15340.59 m³
